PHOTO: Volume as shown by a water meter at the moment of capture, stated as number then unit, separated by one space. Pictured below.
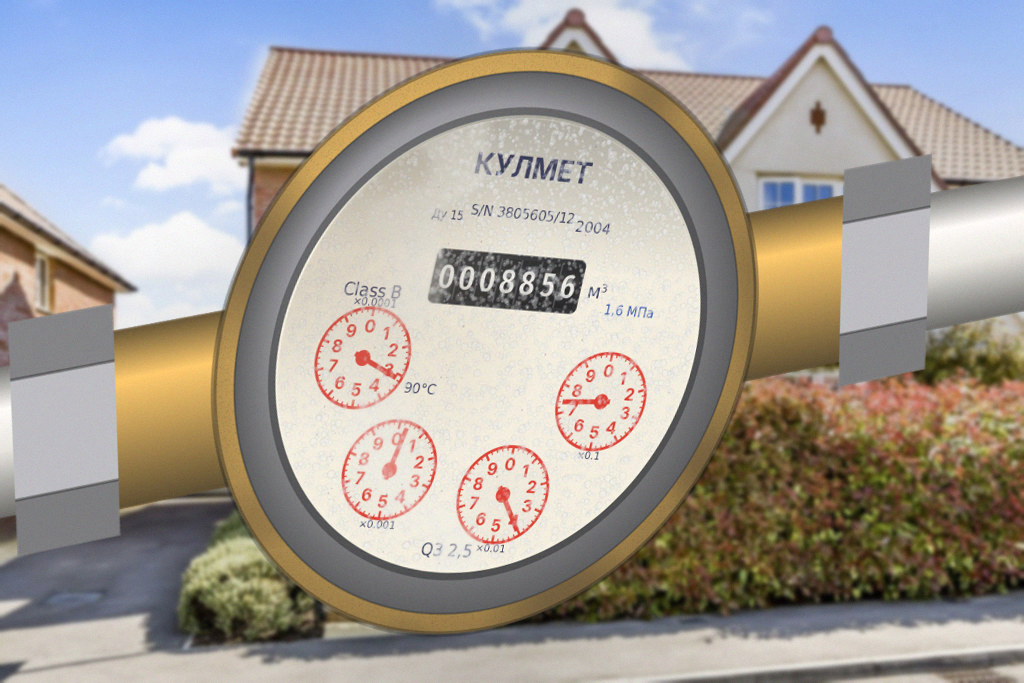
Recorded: 8856.7403 m³
